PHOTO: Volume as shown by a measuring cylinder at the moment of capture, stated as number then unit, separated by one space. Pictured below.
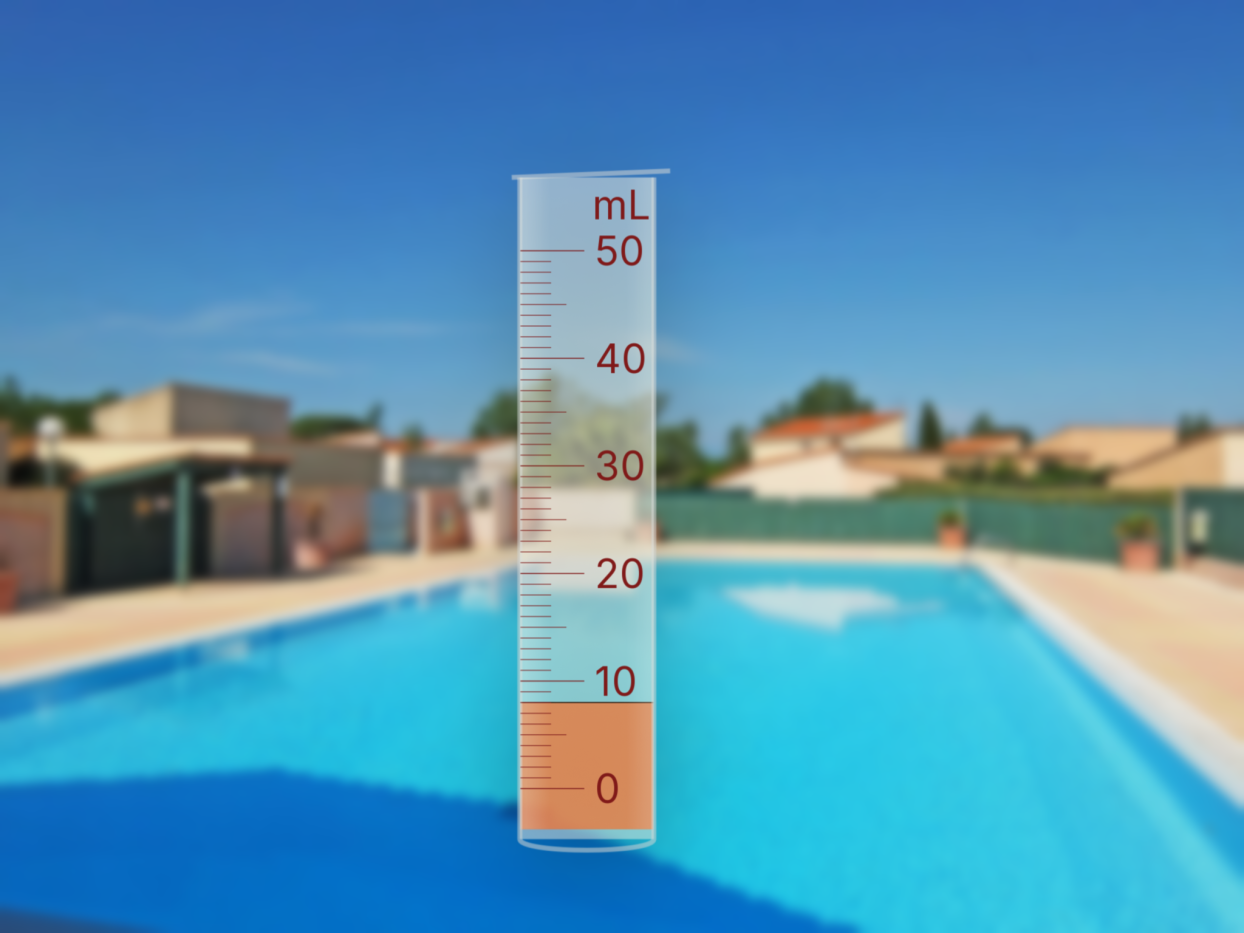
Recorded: 8 mL
